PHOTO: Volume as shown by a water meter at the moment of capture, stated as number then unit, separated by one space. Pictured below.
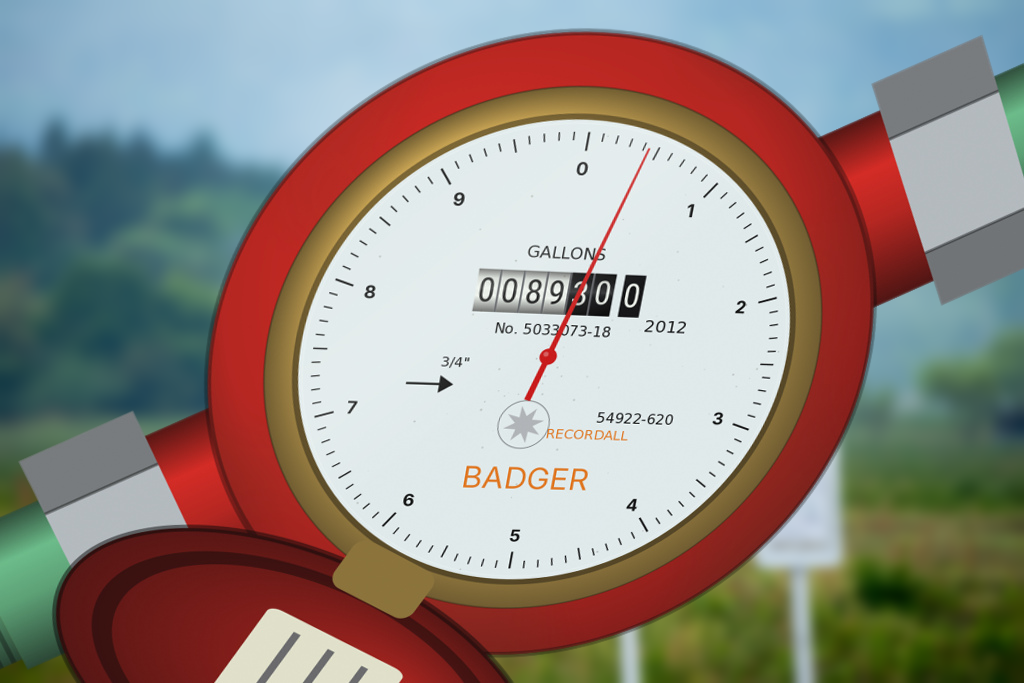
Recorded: 89300.4 gal
